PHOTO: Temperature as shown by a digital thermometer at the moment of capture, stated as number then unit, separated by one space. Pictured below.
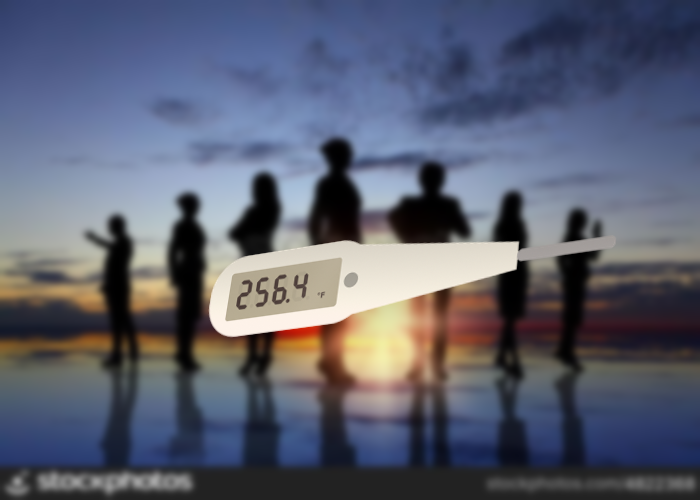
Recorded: 256.4 °F
